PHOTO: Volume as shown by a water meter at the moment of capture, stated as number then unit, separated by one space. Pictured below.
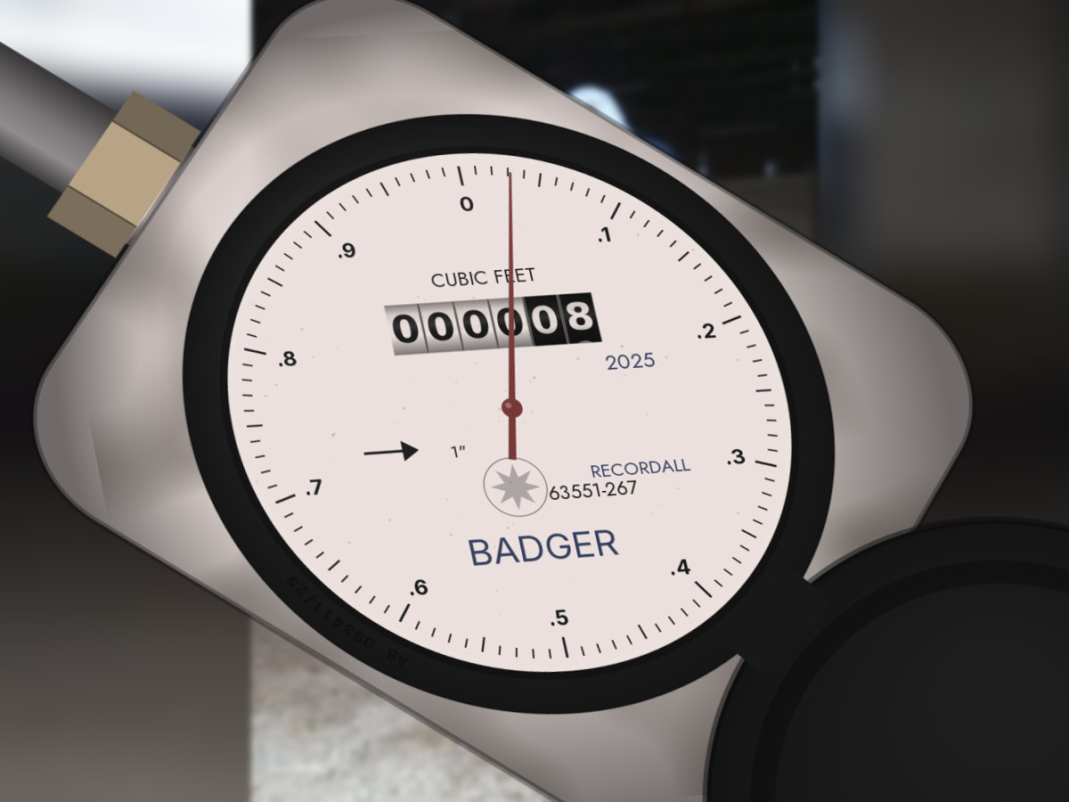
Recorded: 8.03 ft³
